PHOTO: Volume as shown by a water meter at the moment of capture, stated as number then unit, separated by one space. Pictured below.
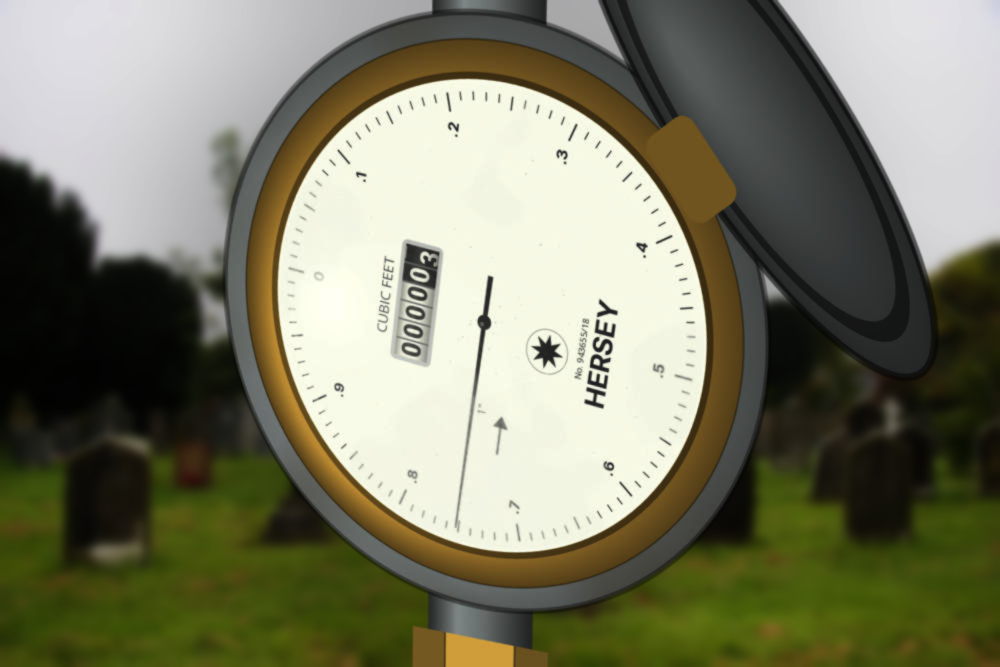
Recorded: 2.75 ft³
